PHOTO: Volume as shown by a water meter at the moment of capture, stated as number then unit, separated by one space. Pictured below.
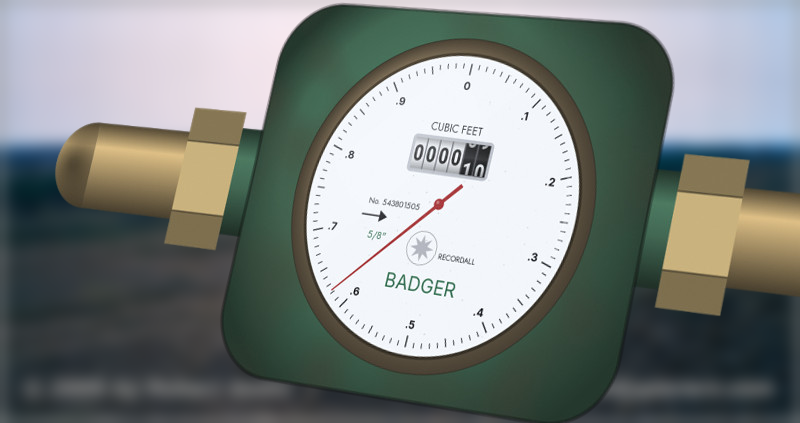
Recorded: 9.62 ft³
